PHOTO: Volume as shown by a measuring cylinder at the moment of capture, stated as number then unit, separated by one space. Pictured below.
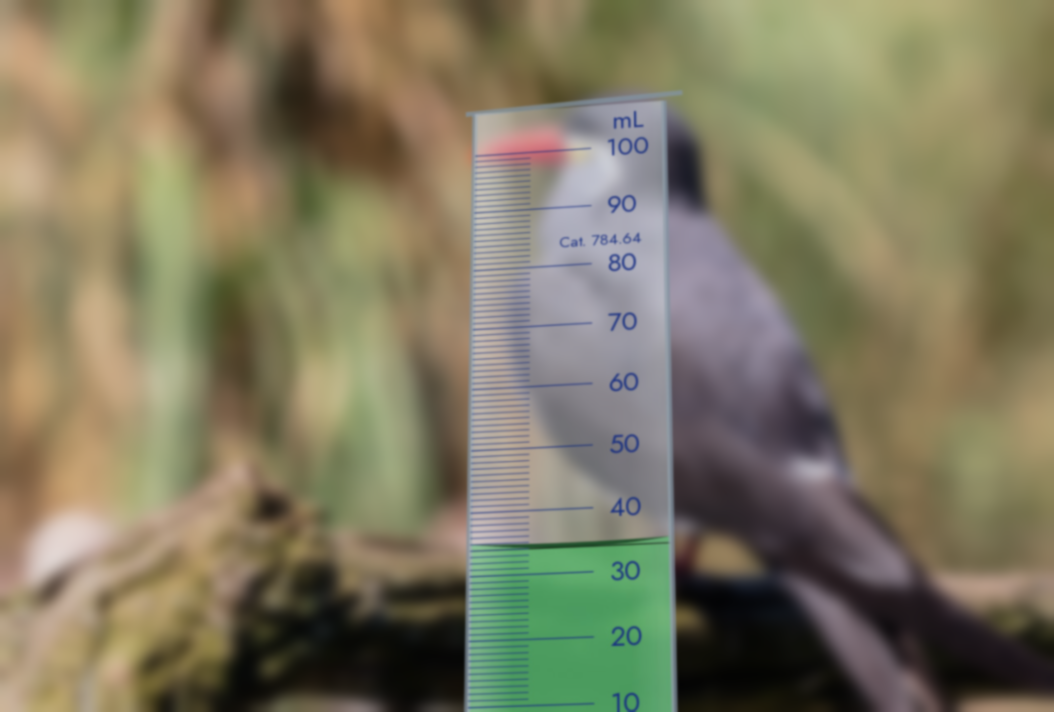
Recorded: 34 mL
